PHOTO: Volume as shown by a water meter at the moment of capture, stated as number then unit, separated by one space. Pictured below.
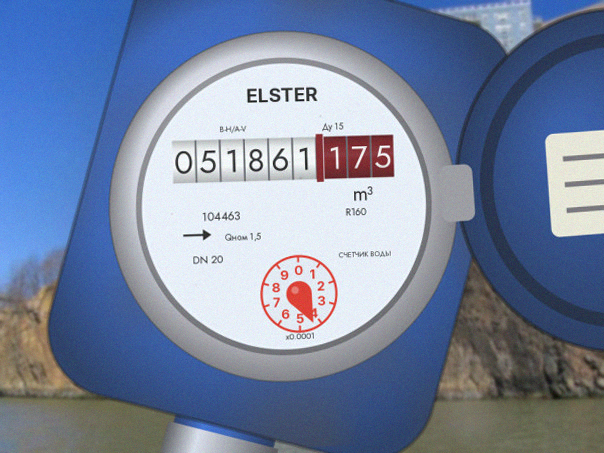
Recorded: 51861.1754 m³
